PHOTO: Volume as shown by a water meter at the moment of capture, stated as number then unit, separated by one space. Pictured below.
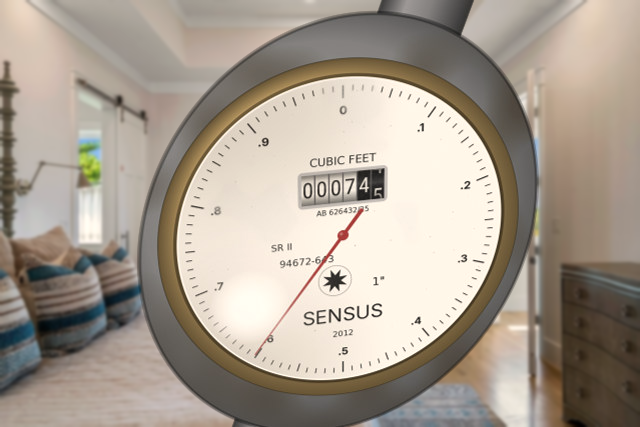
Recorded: 744.60 ft³
